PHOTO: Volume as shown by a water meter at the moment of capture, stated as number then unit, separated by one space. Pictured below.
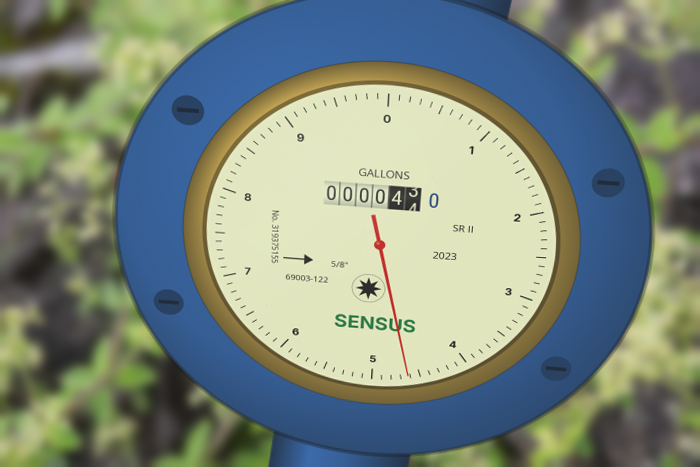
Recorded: 434.6 gal
